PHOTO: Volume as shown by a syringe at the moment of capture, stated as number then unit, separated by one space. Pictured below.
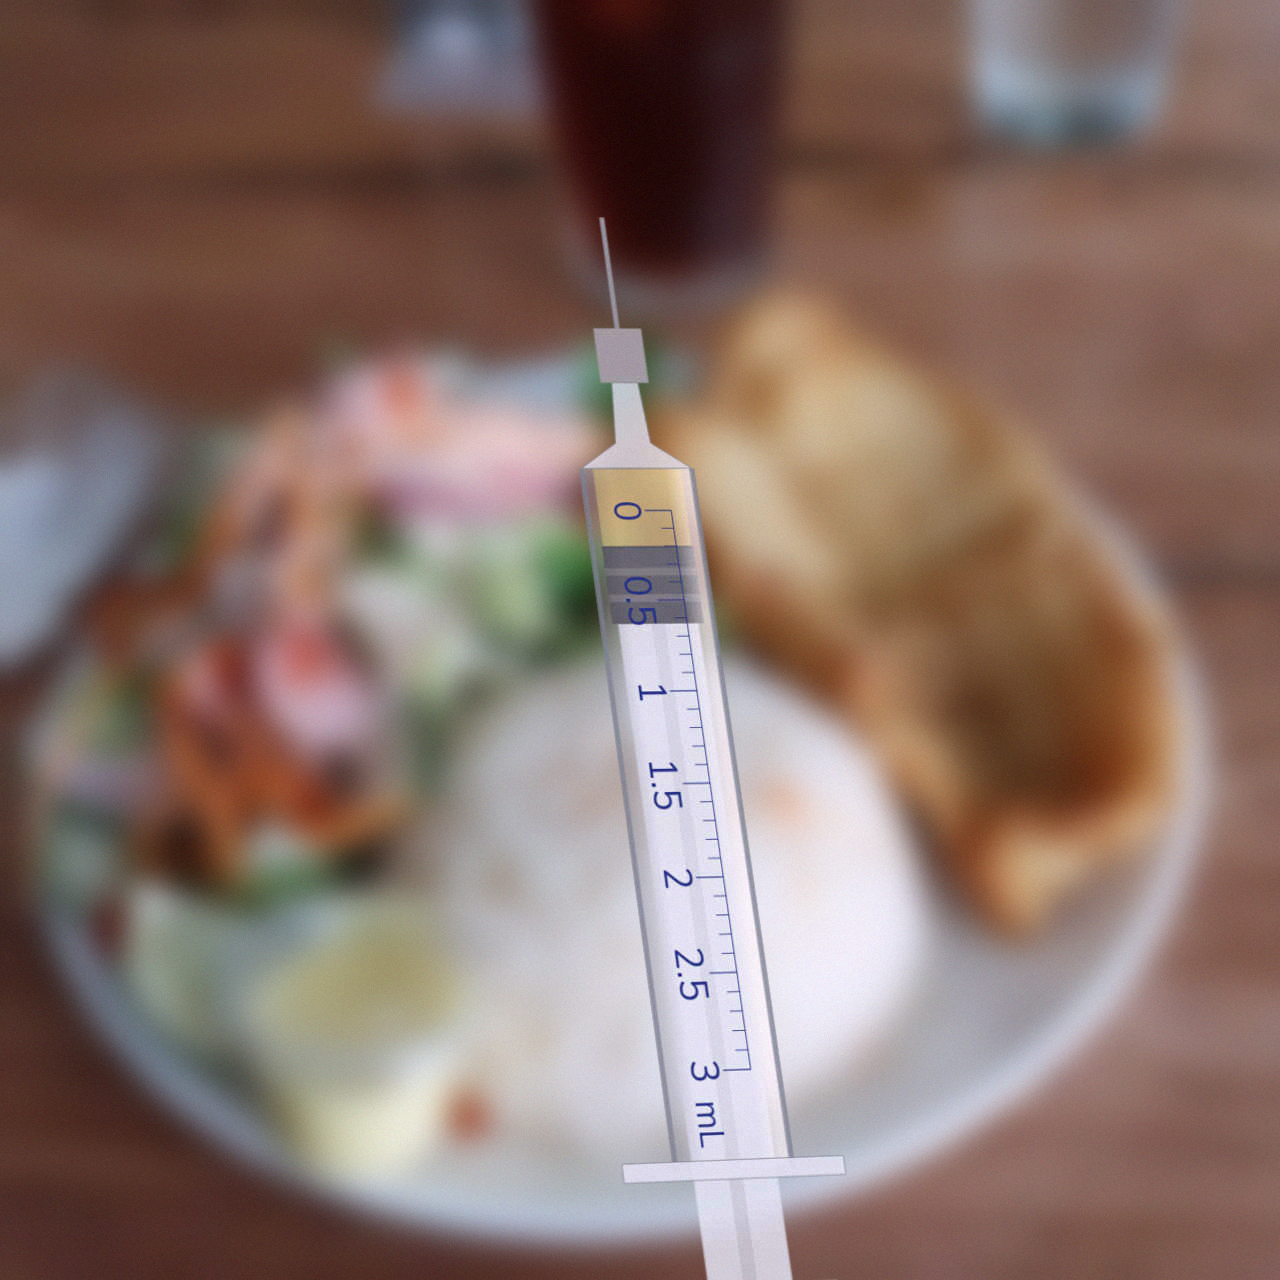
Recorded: 0.2 mL
